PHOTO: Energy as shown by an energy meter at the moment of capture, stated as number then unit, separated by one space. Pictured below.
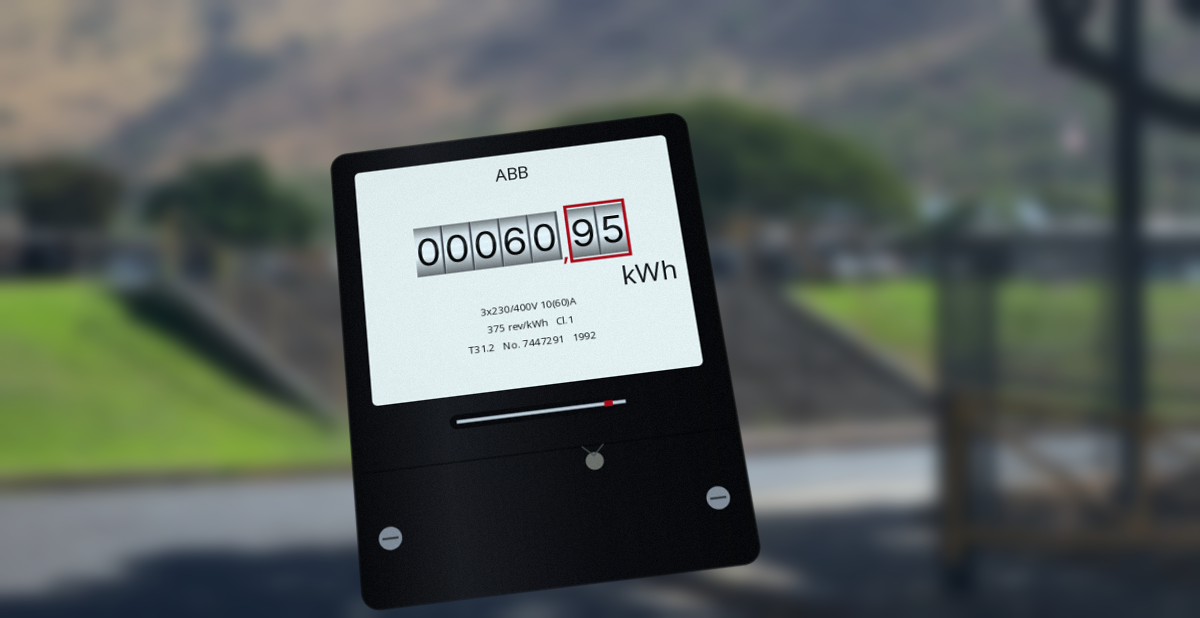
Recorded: 60.95 kWh
